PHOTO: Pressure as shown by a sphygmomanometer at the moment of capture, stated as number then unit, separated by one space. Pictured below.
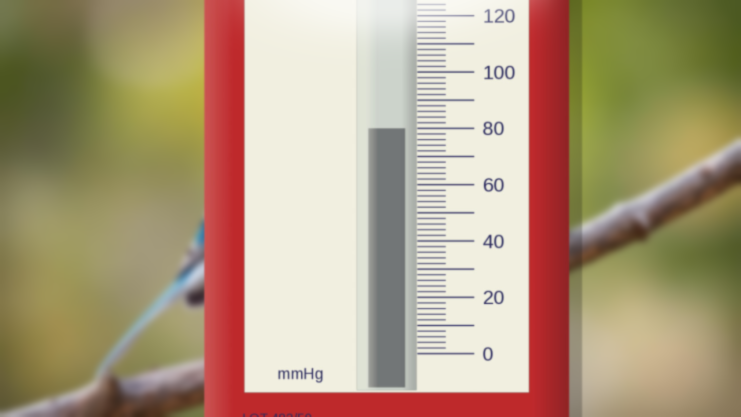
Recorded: 80 mmHg
